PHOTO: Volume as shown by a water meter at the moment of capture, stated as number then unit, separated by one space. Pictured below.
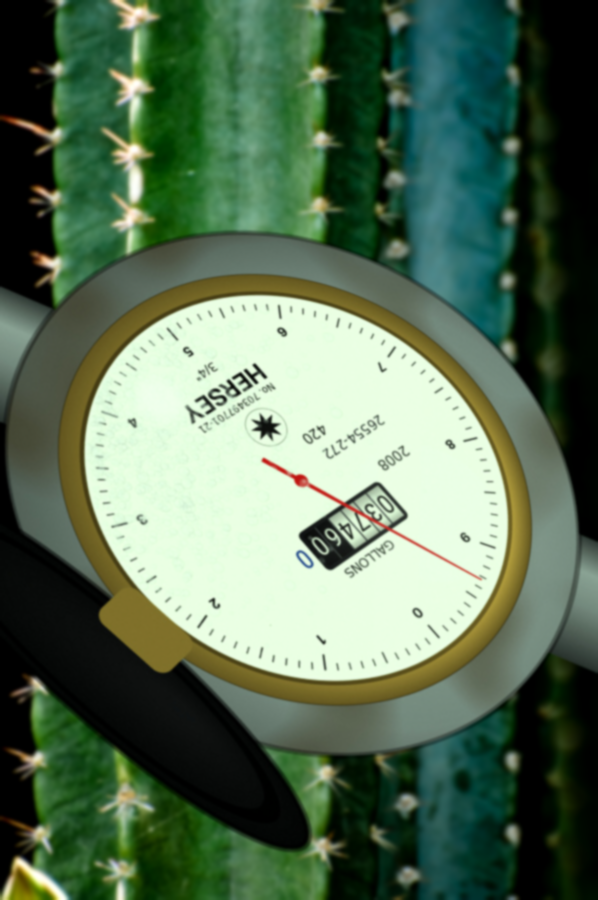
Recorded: 374599.3 gal
